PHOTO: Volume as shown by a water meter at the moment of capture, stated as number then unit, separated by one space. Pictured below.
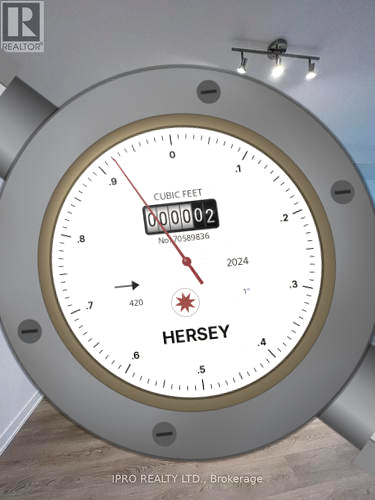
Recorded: 1.92 ft³
